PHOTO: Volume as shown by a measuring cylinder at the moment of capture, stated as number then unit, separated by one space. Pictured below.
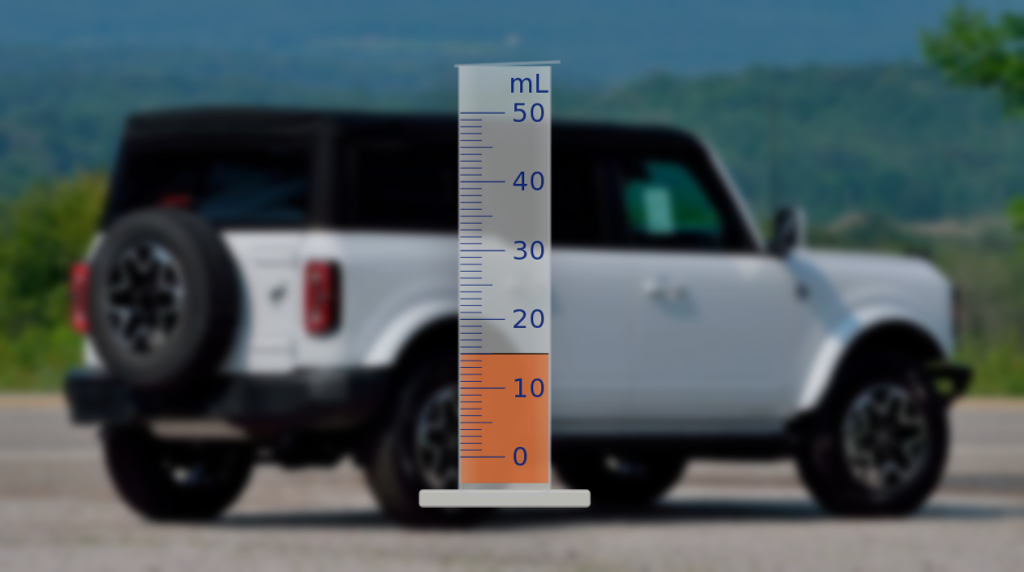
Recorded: 15 mL
